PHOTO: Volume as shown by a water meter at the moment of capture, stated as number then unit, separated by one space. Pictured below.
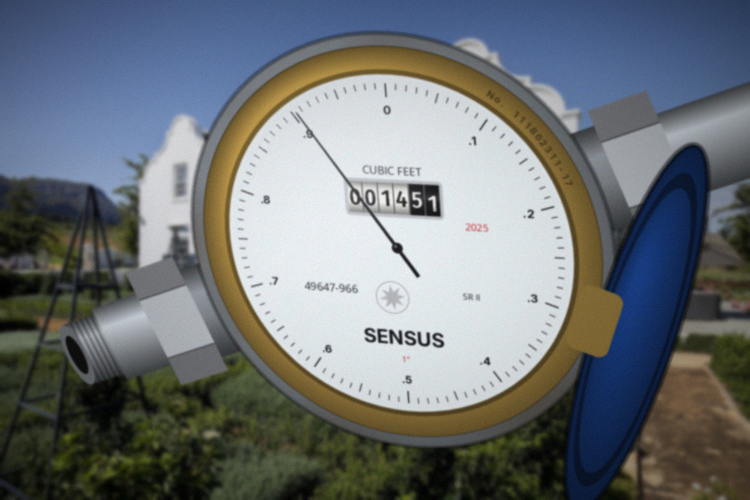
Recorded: 1450.90 ft³
